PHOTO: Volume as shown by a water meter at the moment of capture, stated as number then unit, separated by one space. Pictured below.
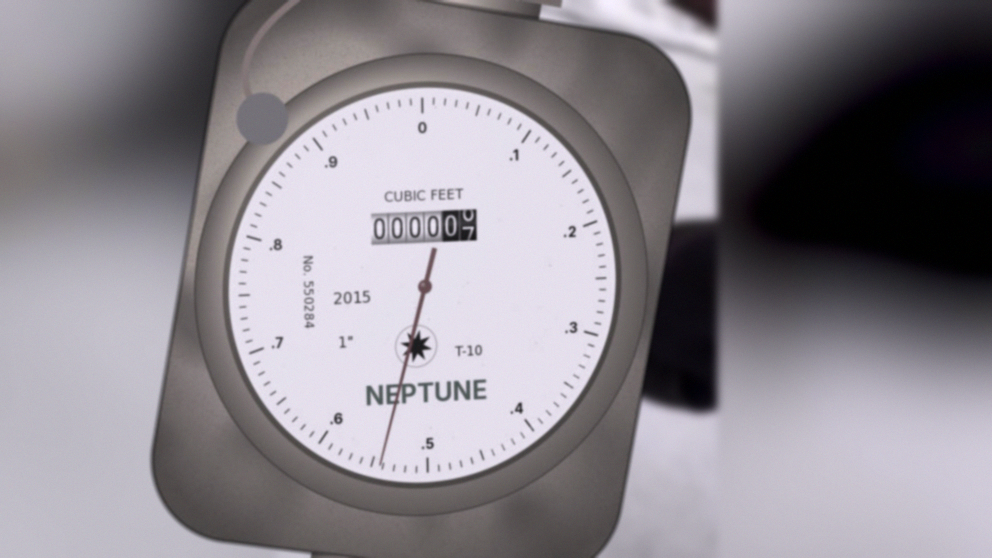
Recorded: 6.54 ft³
